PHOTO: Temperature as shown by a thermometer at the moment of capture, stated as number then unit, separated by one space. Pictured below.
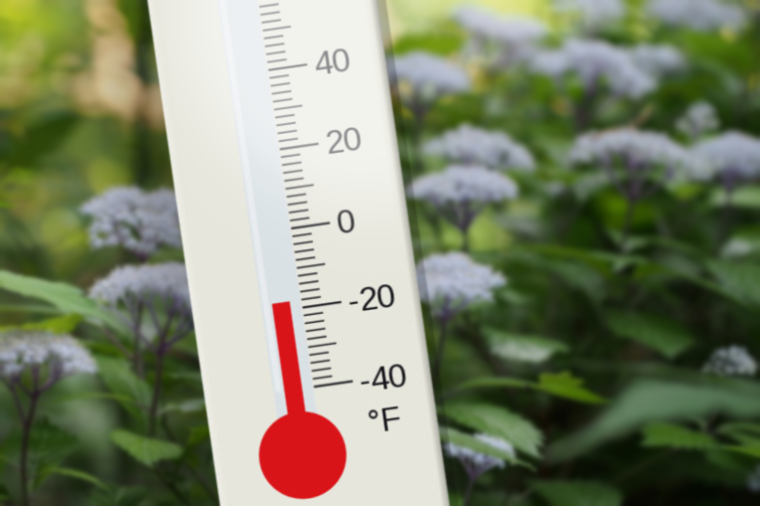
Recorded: -18 °F
